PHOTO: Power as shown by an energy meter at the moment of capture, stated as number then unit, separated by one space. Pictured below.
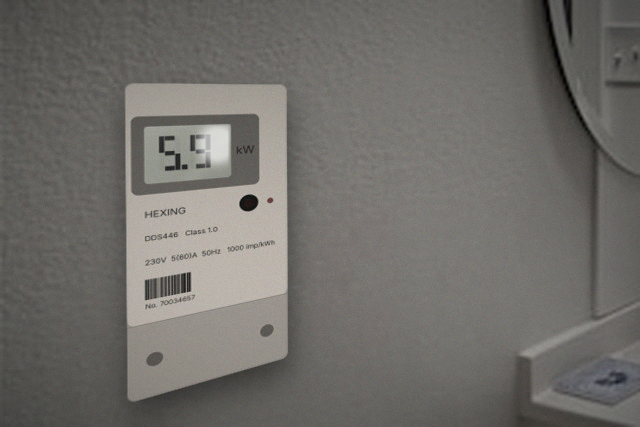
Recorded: 5.9 kW
